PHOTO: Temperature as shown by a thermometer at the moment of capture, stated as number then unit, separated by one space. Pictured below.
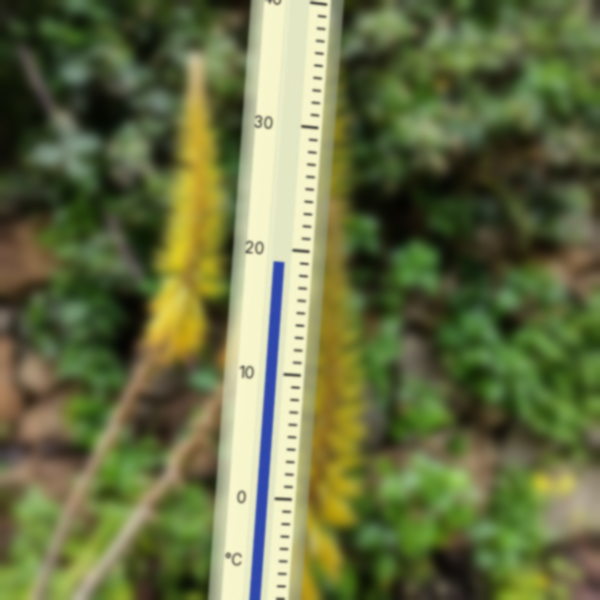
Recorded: 19 °C
